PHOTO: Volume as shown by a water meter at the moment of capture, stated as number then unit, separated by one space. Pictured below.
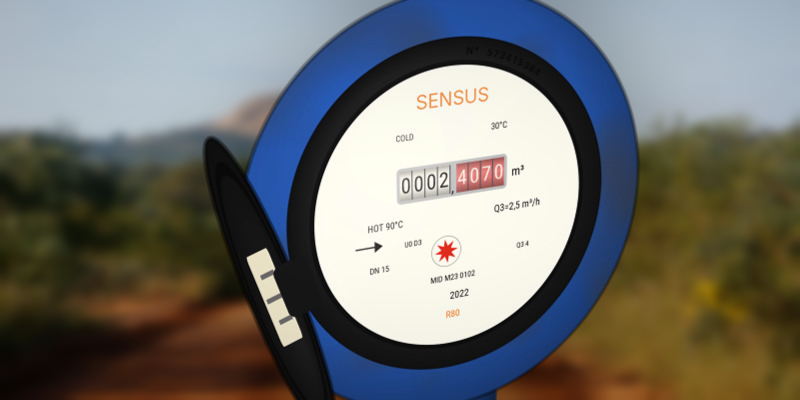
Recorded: 2.4070 m³
